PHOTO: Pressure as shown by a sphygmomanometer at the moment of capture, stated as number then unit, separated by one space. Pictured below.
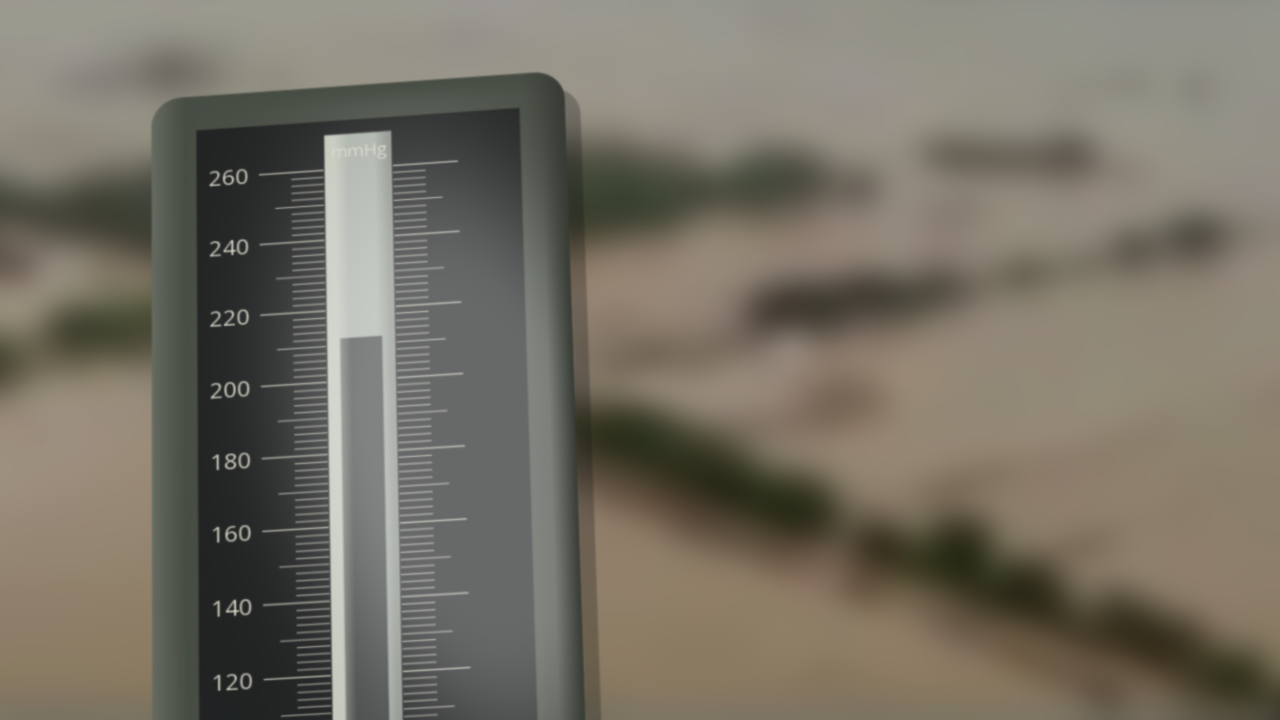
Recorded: 212 mmHg
